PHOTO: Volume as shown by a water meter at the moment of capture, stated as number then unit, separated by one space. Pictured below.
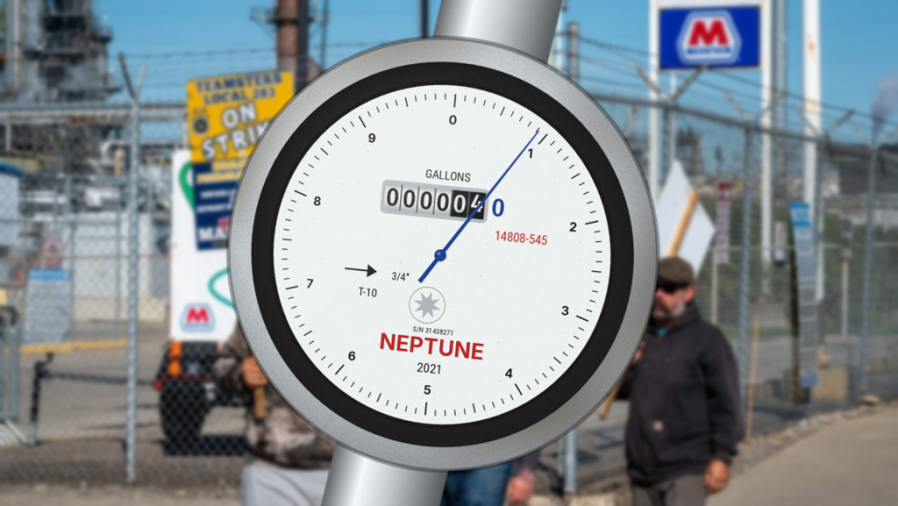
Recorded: 40.9 gal
